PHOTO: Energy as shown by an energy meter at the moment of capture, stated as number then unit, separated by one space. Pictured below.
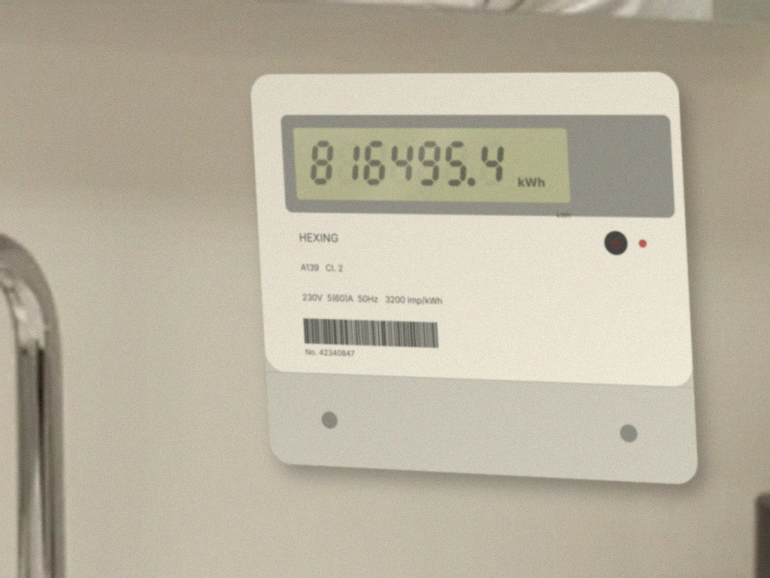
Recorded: 816495.4 kWh
